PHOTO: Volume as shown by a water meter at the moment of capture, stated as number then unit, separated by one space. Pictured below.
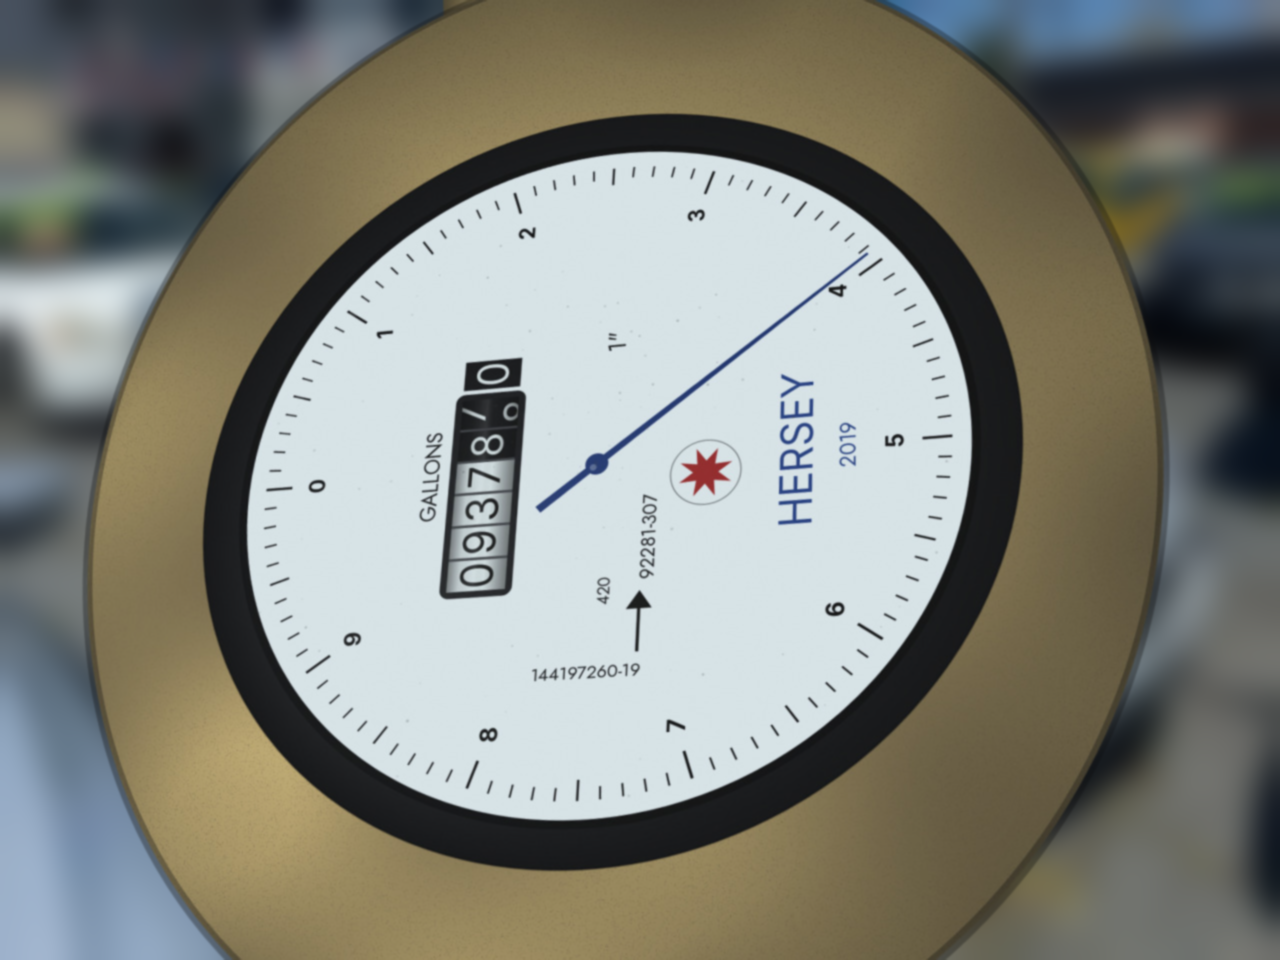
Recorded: 937873.9 gal
